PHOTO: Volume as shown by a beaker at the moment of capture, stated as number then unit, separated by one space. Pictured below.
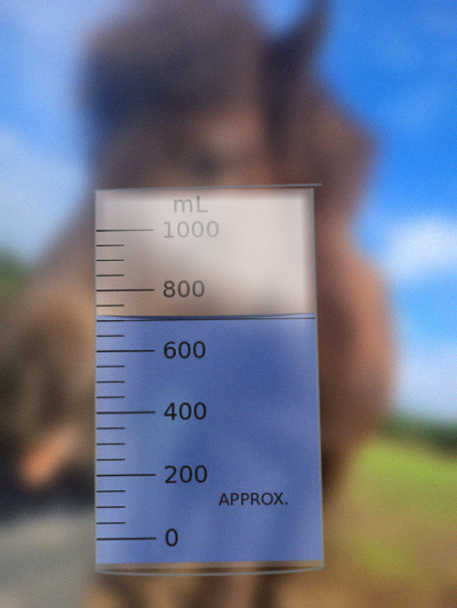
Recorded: 700 mL
